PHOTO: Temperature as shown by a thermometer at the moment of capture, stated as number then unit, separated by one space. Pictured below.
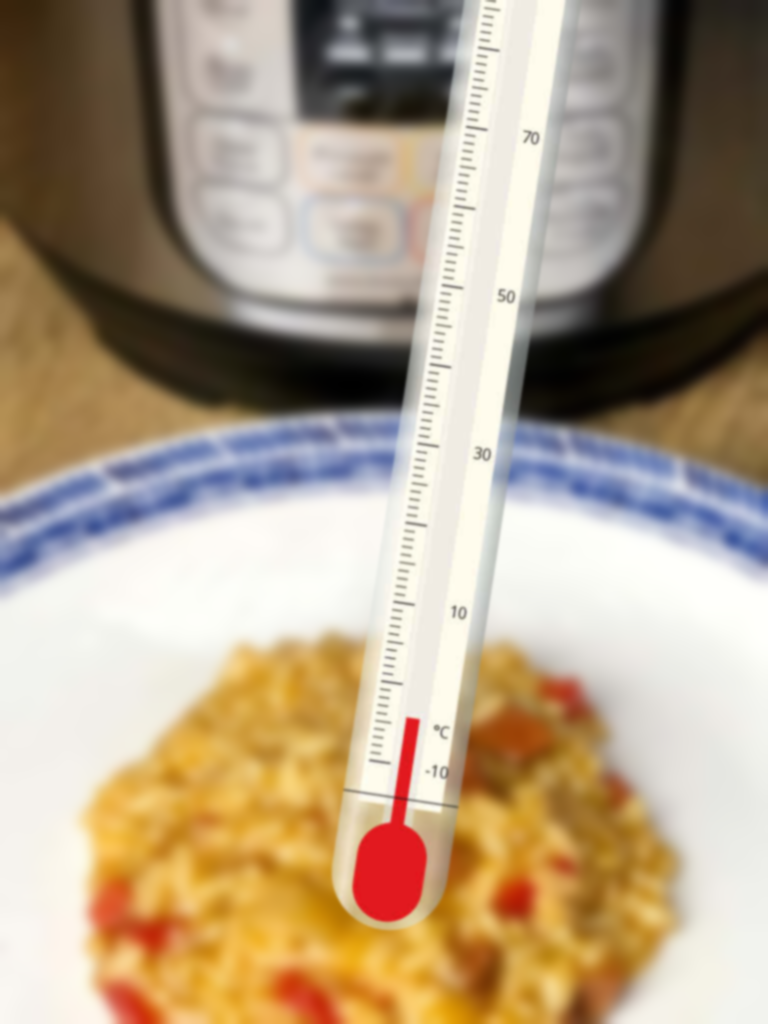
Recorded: -4 °C
